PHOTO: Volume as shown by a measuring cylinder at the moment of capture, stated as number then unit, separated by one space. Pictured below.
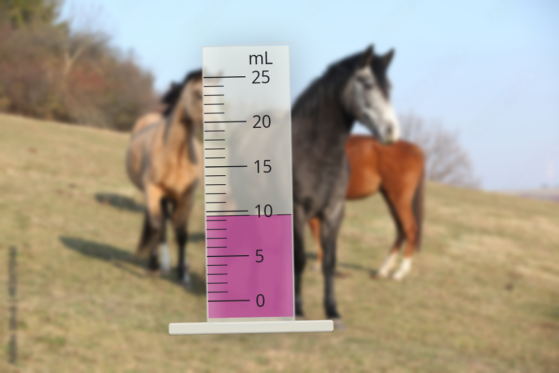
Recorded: 9.5 mL
